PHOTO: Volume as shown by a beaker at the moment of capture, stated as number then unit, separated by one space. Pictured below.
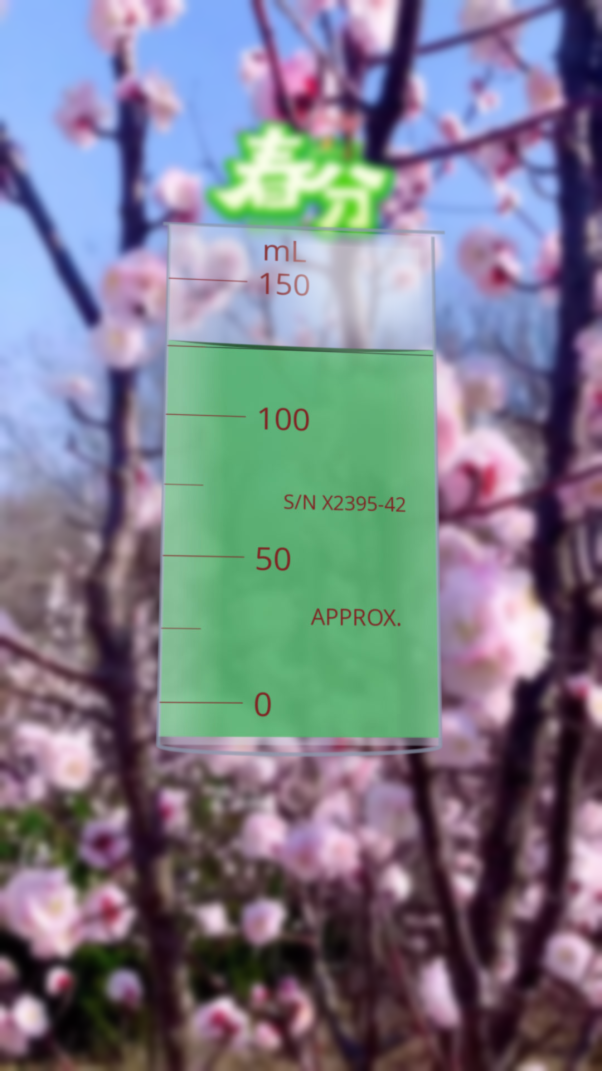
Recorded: 125 mL
